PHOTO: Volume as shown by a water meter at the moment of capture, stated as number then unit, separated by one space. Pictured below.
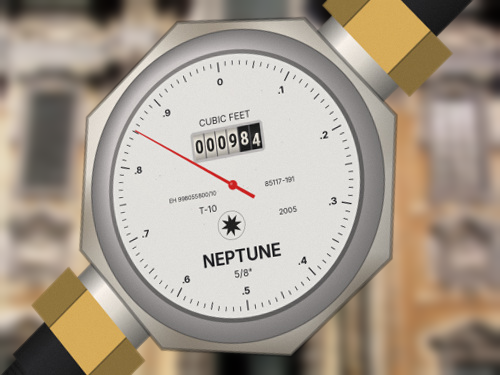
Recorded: 983.85 ft³
